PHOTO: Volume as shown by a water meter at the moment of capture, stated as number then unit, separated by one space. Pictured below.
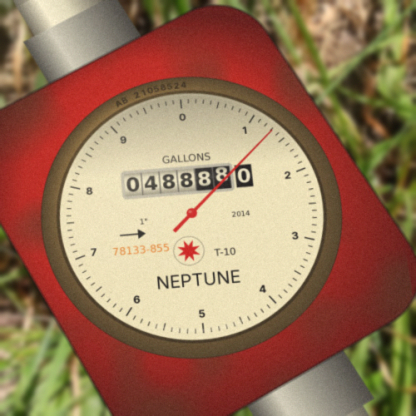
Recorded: 488881.3 gal
